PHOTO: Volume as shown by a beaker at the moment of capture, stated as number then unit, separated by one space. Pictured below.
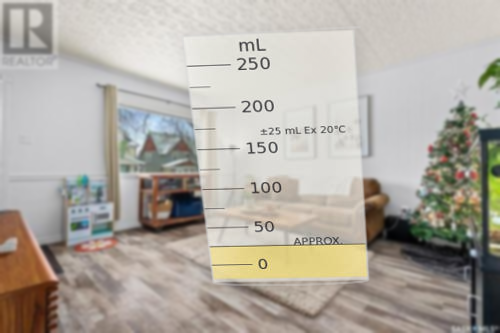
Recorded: 25 mL
